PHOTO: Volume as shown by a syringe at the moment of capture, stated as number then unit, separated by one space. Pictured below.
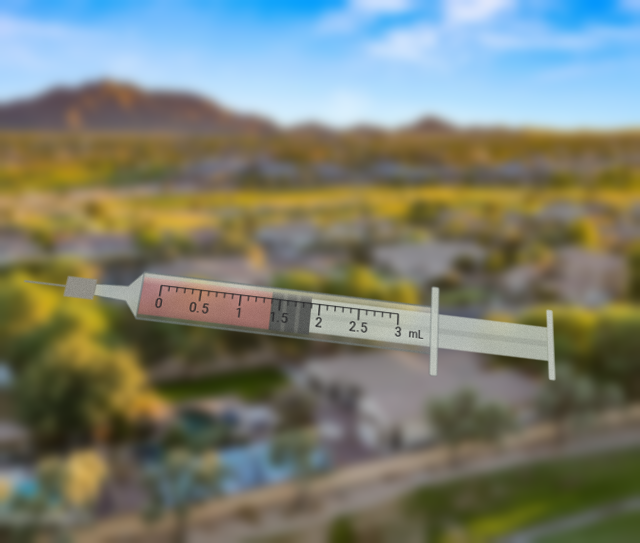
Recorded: 1.4 mL
